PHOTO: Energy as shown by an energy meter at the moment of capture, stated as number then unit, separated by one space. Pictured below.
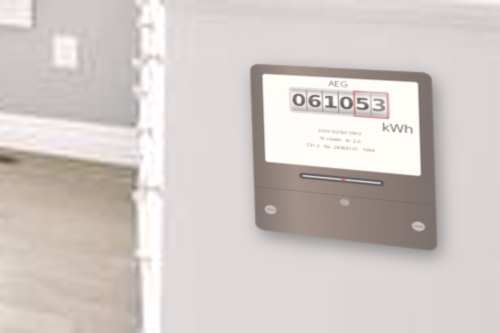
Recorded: 610.53 kWh
